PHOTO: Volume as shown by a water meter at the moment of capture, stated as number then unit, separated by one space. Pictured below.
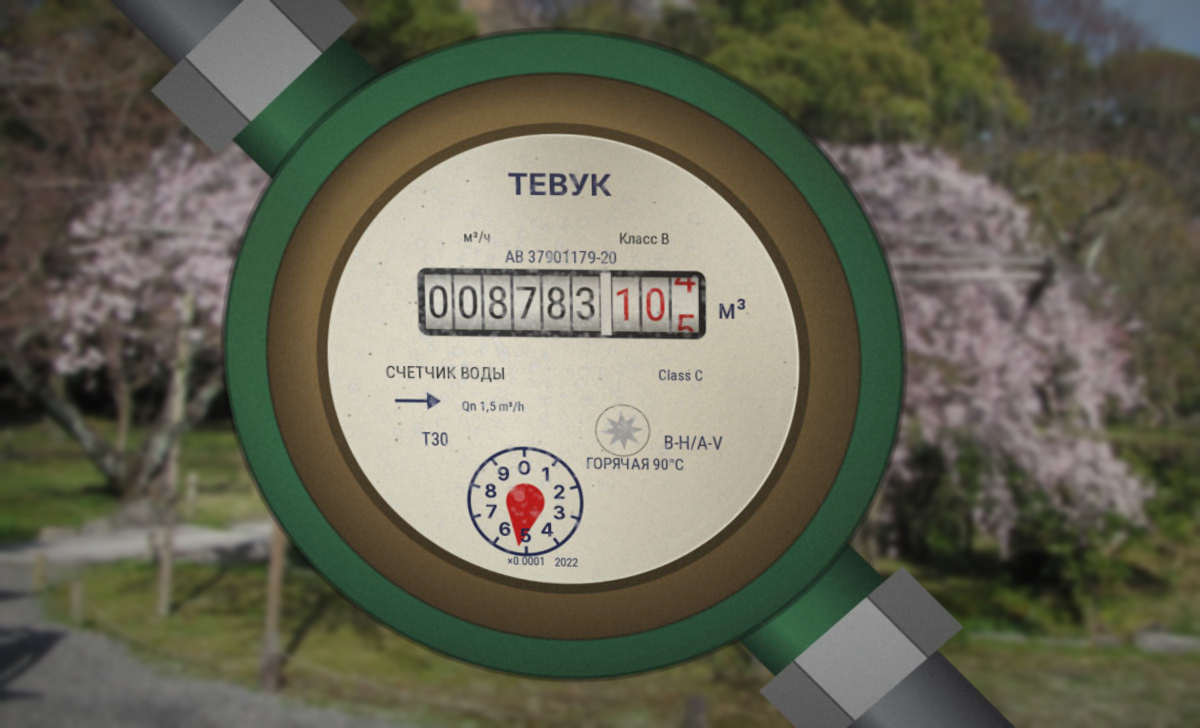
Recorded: 8783.1045 m³
